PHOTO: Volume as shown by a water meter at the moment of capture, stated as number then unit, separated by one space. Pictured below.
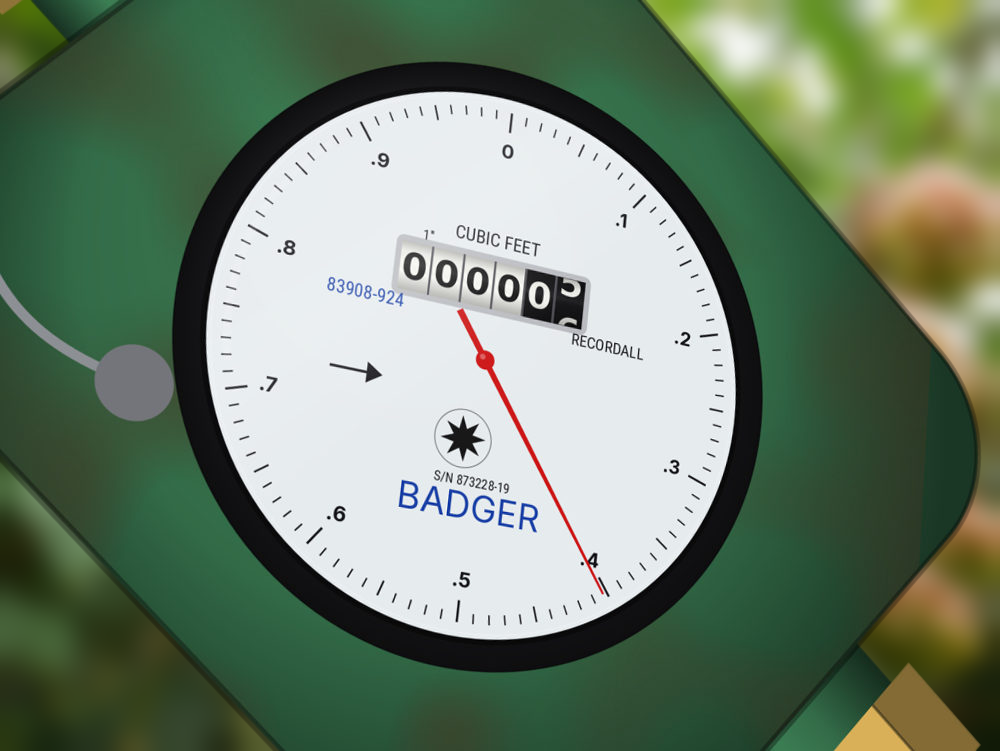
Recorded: 5.40 ft³
